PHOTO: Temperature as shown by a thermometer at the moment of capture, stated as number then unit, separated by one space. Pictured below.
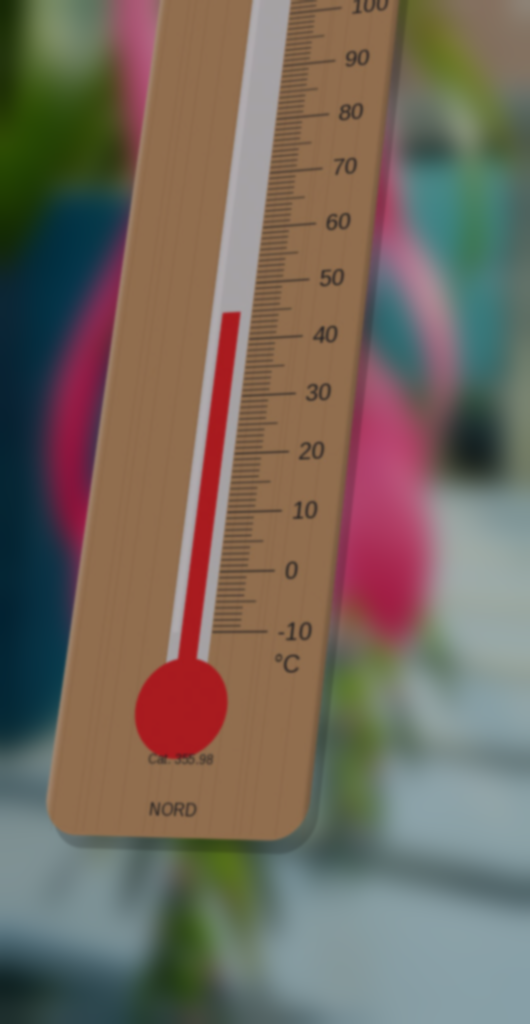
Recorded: 45 °C
